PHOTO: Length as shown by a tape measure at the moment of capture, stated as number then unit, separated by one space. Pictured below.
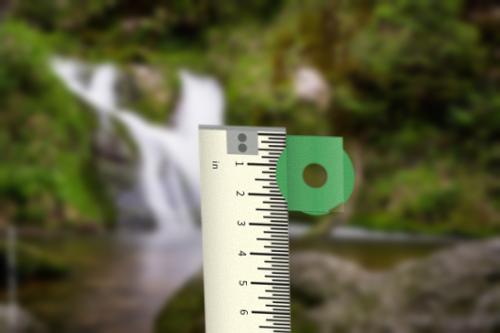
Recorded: 2.5 in
